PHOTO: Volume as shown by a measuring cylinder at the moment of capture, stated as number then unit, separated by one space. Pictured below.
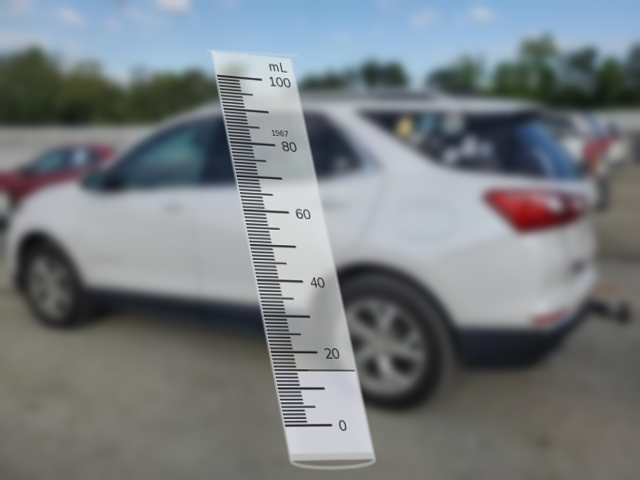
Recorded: 15 mL
